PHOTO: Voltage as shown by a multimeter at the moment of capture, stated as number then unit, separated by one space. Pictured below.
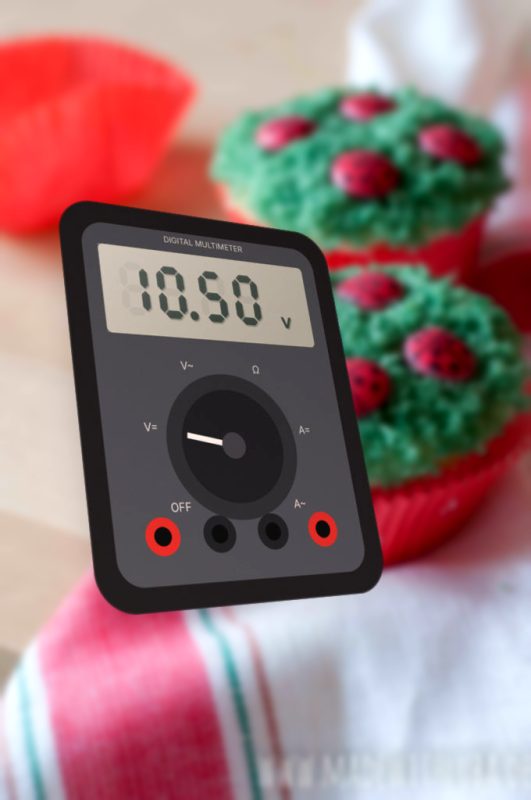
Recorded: 10.50 V
